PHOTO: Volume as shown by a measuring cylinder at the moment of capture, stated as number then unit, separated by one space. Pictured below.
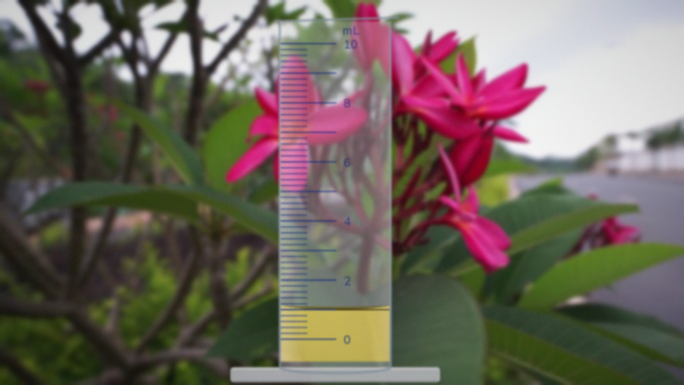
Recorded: 1 mL
